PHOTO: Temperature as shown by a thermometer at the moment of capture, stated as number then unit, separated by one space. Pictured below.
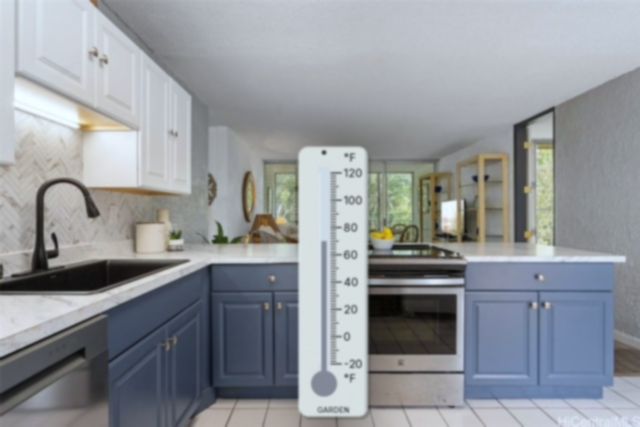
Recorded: 70 °F
